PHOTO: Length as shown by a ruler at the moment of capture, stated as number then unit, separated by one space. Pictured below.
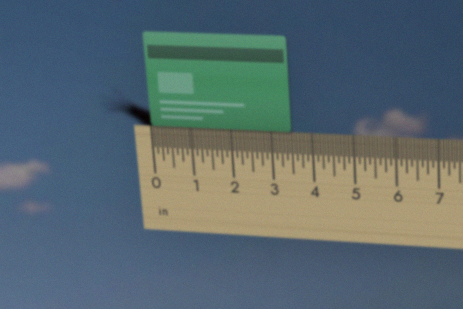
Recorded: 3.5 in
